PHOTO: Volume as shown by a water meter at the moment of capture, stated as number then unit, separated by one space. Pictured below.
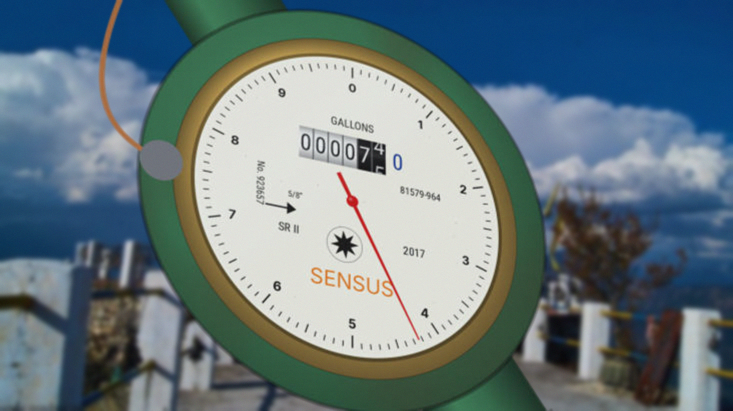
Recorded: 744.2 gal
